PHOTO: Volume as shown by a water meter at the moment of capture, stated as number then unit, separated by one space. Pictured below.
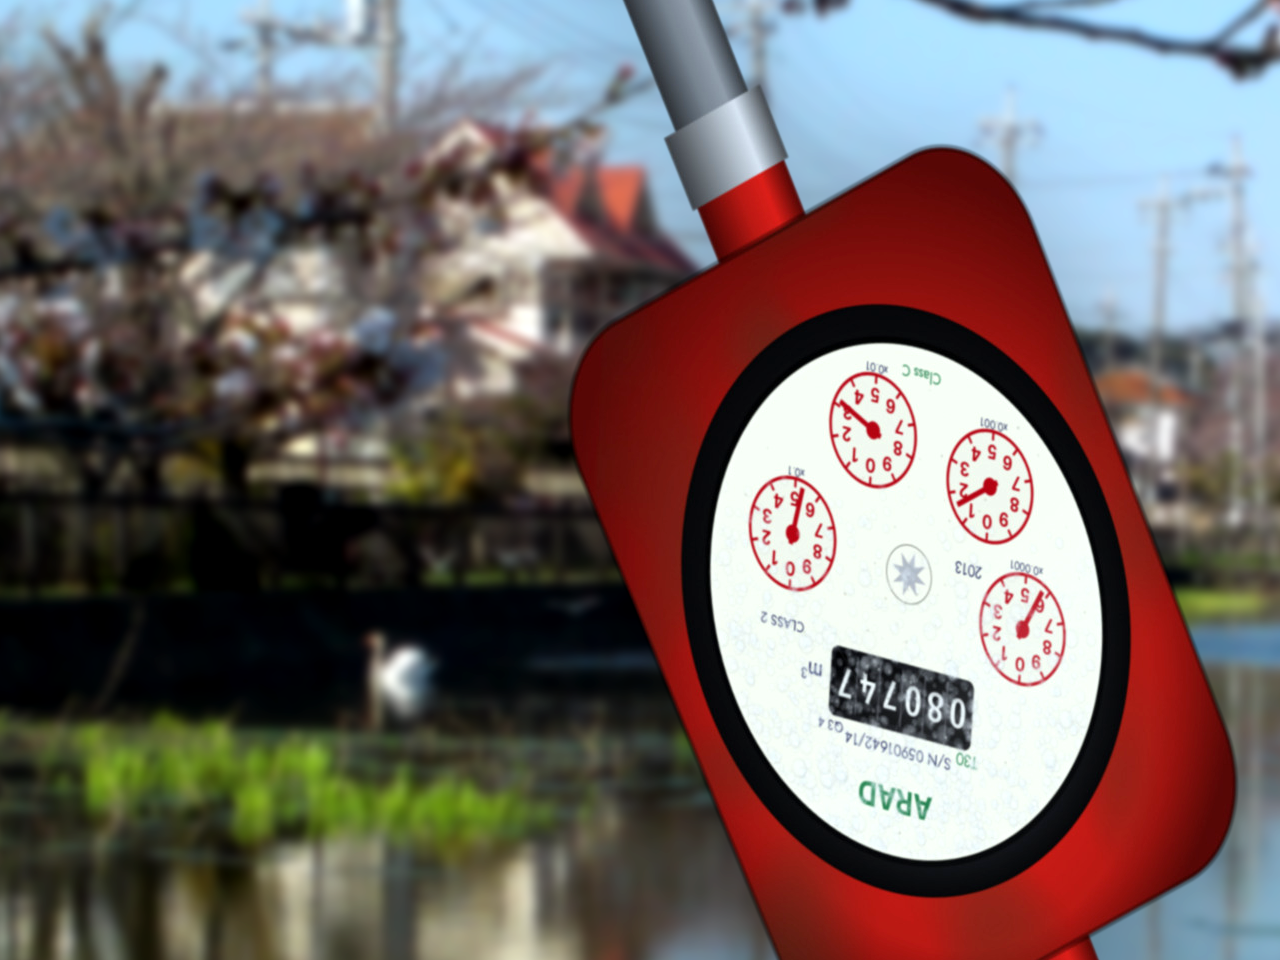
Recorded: 80747.5315 m³
